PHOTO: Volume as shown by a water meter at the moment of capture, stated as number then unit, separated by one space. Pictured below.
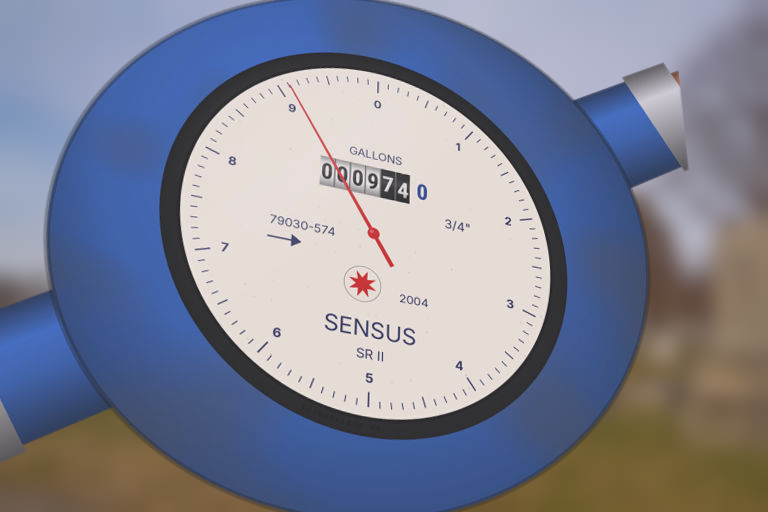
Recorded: 9739.1 gal
